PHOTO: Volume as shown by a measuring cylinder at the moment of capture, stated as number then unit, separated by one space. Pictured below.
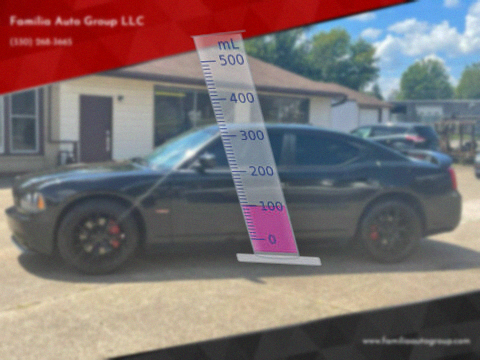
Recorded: 100 mL
